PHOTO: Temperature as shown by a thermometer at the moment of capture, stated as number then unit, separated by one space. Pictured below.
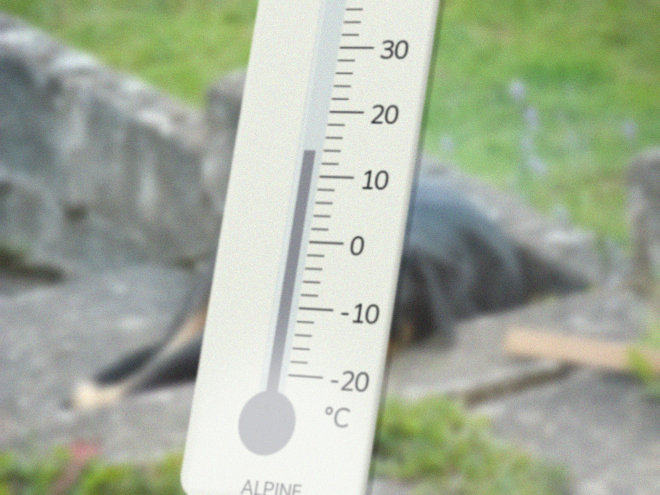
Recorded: 14 °C
